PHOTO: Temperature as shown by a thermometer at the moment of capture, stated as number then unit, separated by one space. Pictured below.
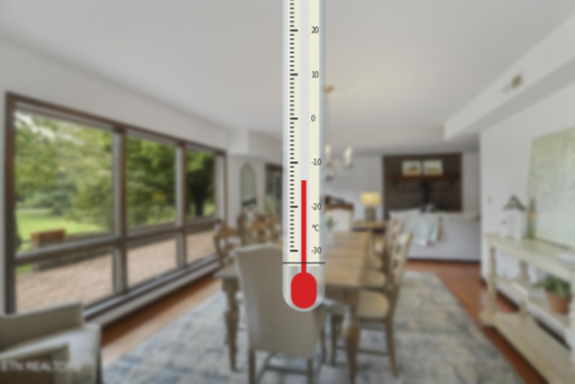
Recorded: -14 °C
